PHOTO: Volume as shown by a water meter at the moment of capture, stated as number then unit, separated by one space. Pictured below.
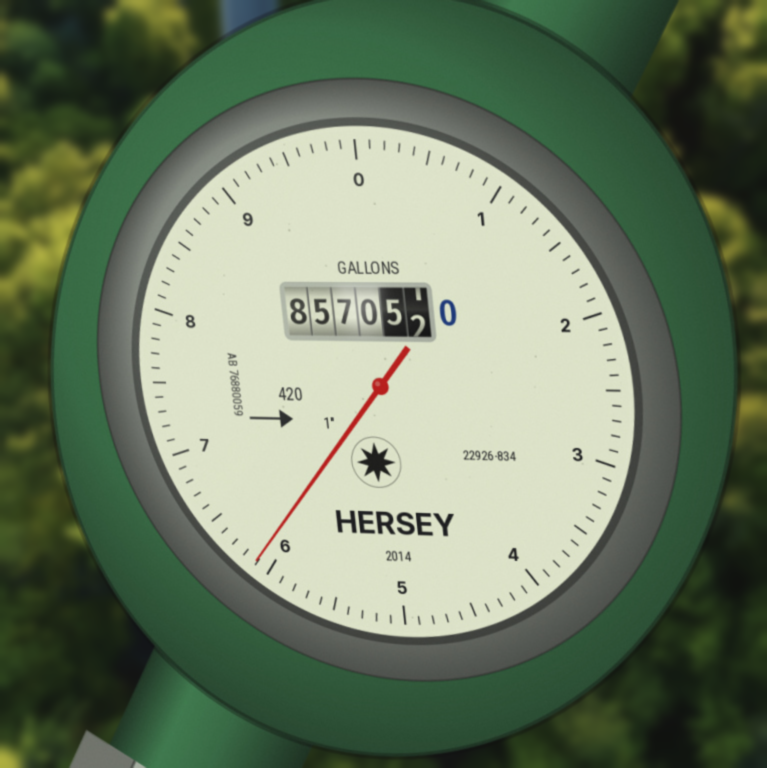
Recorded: 8570516.1 gal
